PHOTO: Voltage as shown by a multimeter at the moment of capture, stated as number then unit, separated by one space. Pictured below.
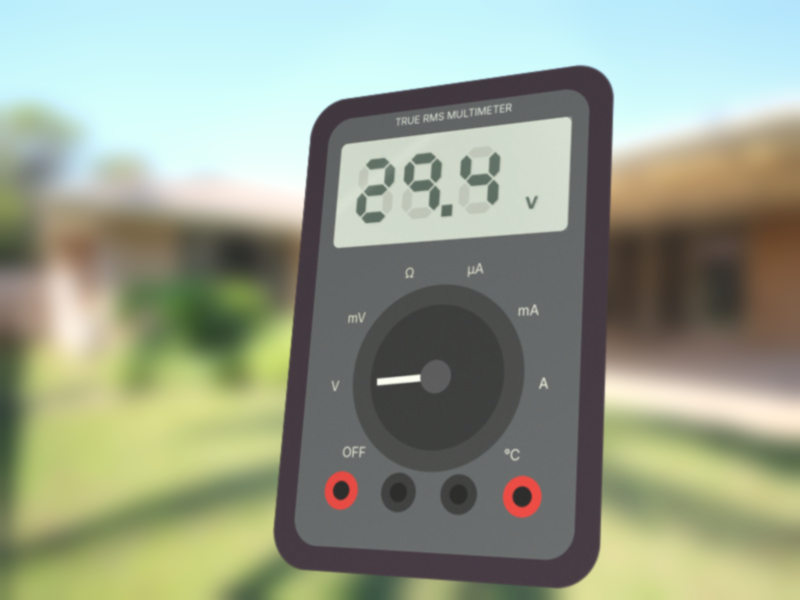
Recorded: 29.4 V
